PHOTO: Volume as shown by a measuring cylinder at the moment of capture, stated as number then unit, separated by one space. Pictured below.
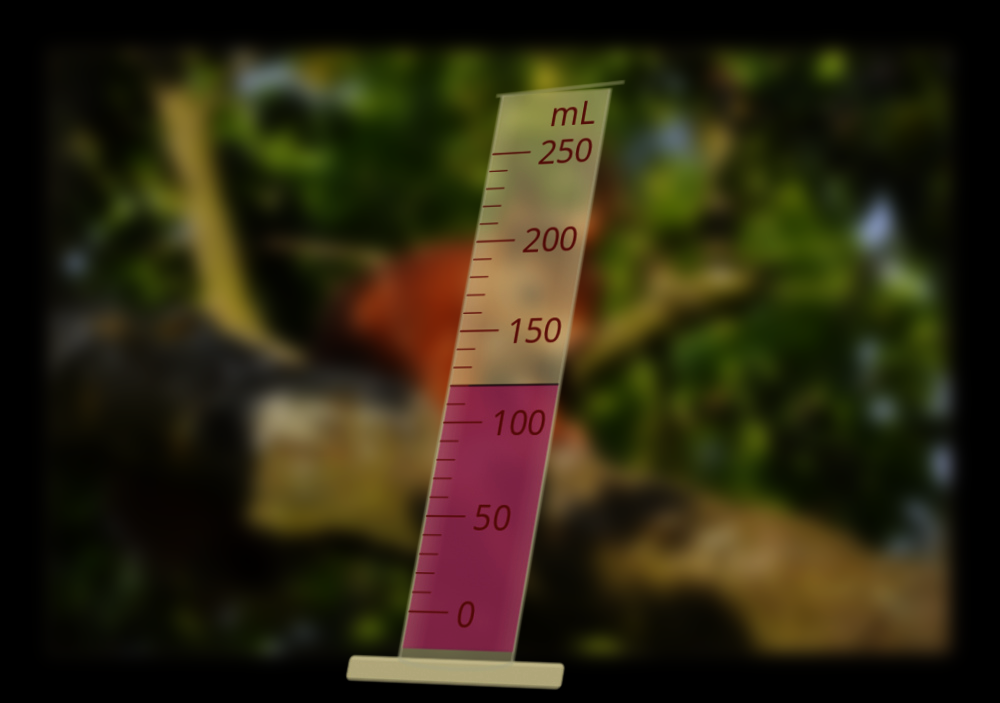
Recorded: 120 mL
